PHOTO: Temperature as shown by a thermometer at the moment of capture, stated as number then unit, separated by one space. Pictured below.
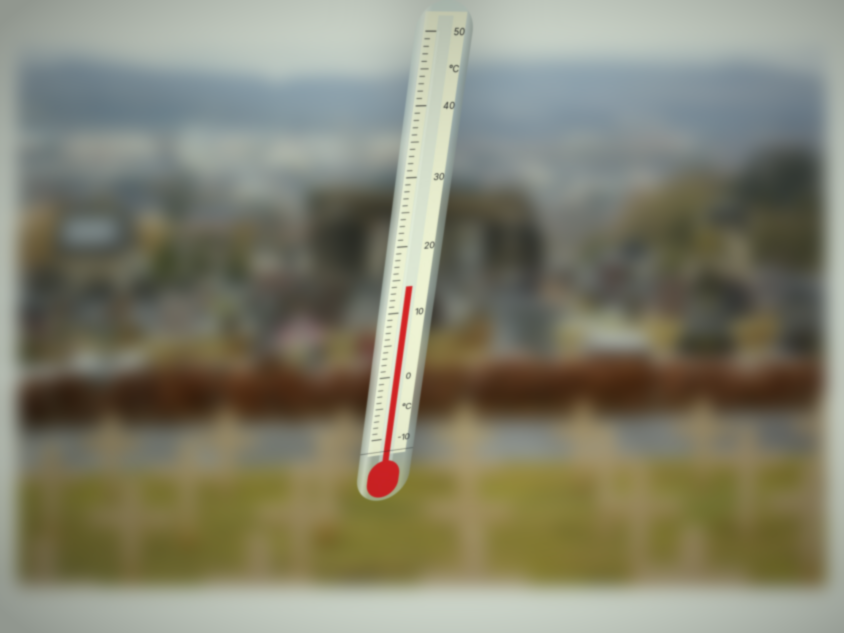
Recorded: 14 °C
